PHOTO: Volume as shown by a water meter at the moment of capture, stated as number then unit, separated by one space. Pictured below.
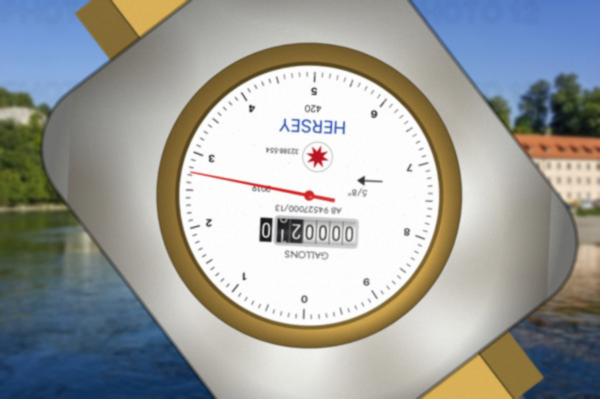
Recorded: 212.7 gal
